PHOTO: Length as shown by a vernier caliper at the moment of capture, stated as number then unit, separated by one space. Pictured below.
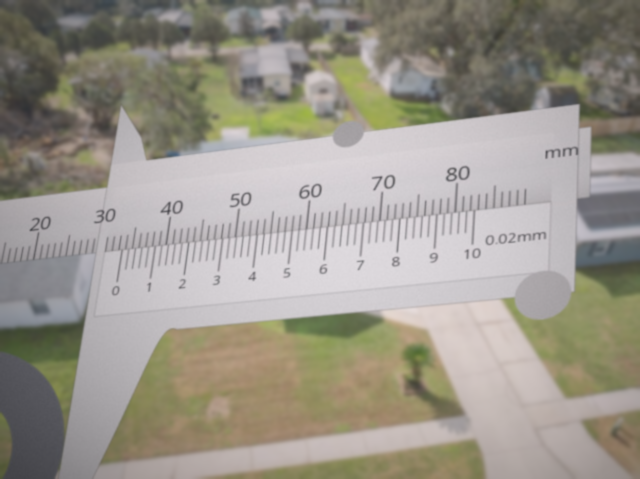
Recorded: 33.5 mm
